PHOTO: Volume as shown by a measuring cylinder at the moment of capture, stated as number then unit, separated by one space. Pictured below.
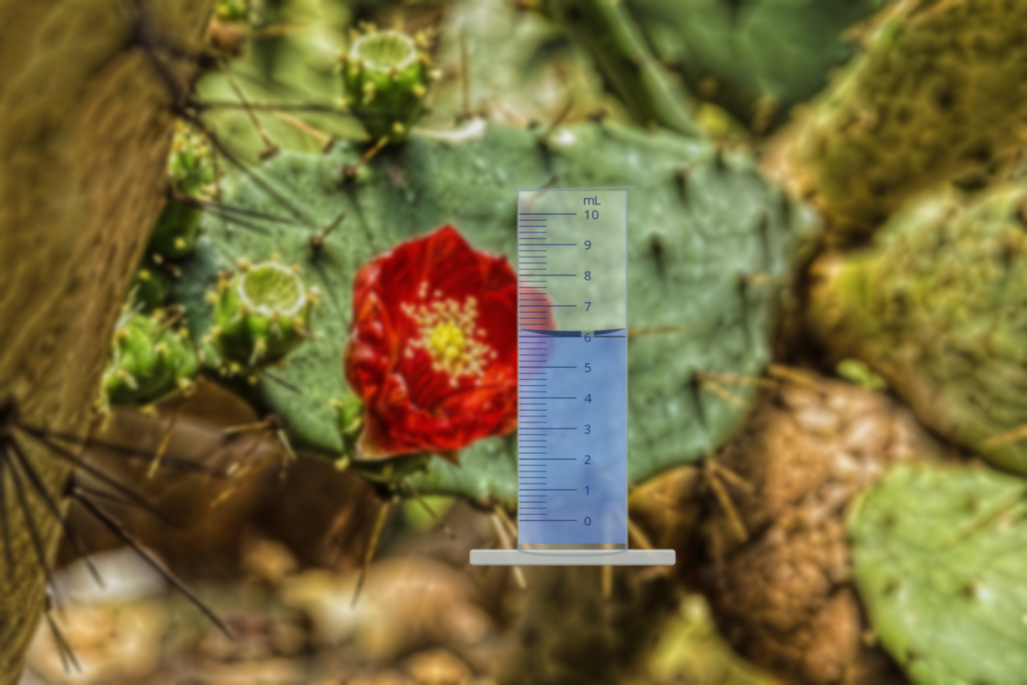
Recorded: 6 mL
